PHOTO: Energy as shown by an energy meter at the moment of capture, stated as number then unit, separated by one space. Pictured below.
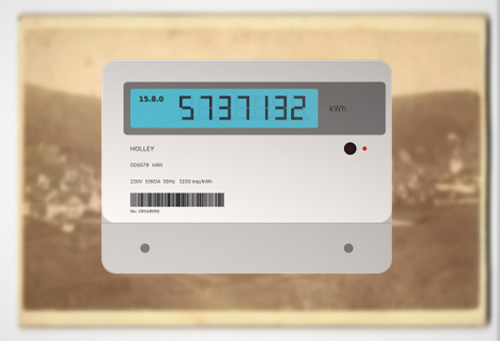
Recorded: 5737132 kWh
